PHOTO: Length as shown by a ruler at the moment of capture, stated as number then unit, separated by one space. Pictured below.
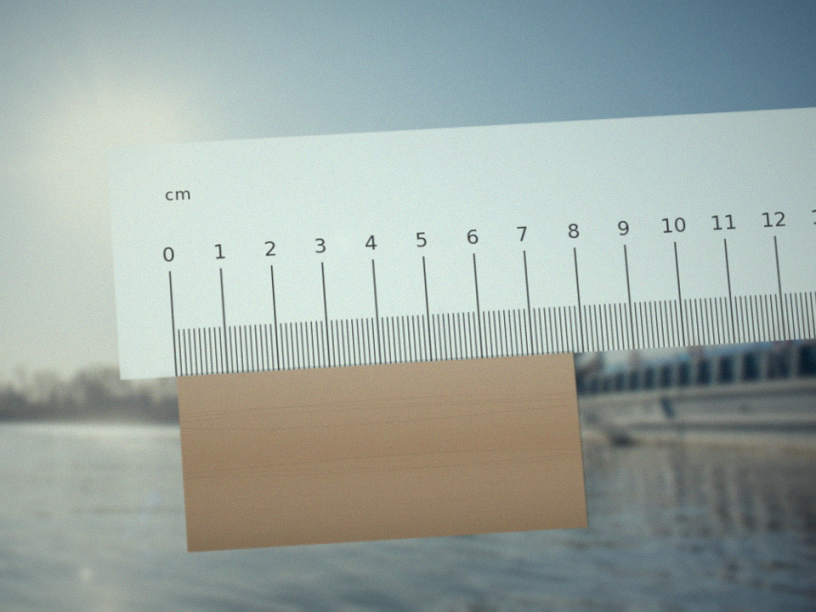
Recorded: 7.8 cm
